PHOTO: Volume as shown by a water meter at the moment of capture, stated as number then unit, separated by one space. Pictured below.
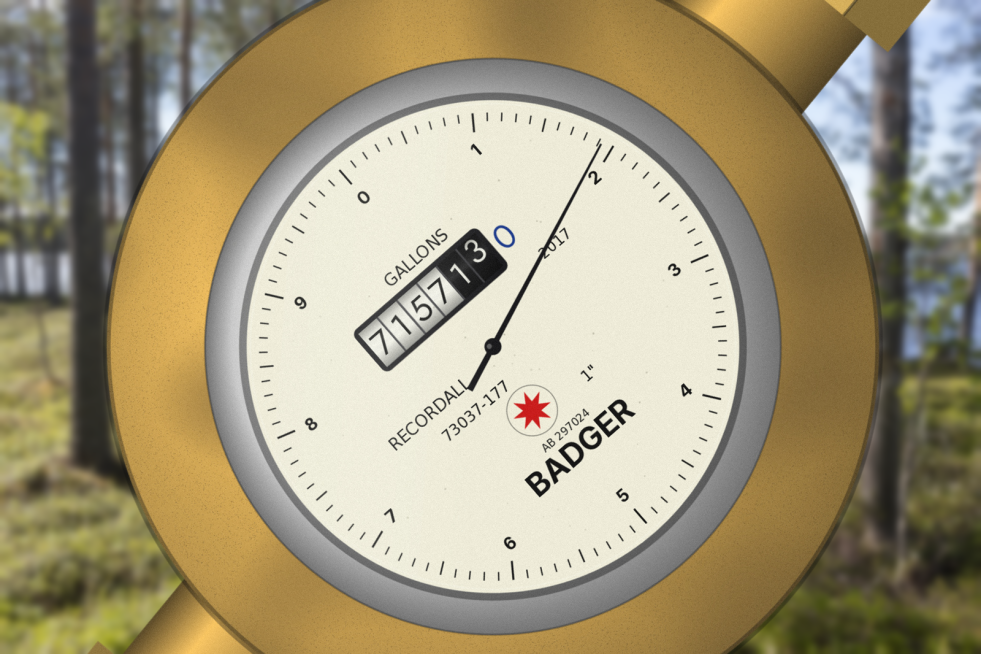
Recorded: 7157131.9 gal
